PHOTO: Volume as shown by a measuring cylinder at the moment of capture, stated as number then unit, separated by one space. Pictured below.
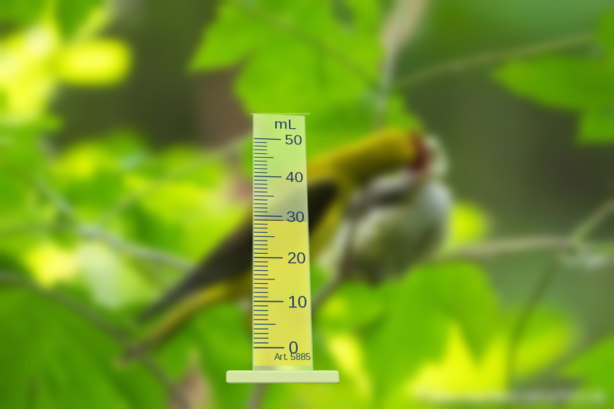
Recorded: 29 mL
